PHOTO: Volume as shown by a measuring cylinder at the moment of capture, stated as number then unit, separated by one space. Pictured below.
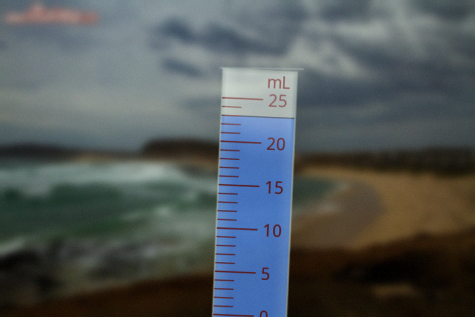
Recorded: 23 mL
